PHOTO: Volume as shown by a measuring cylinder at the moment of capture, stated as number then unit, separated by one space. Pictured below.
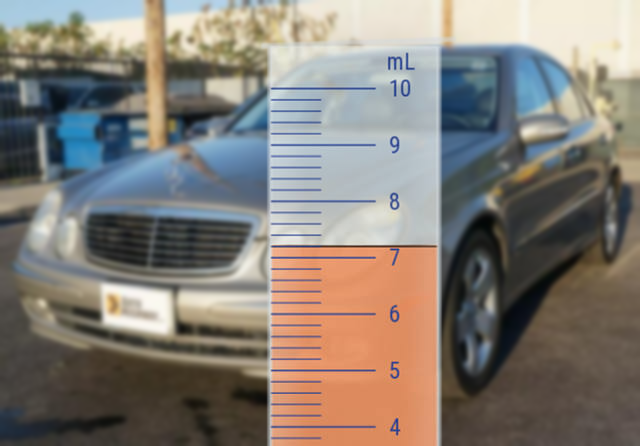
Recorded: 7.2 mL
